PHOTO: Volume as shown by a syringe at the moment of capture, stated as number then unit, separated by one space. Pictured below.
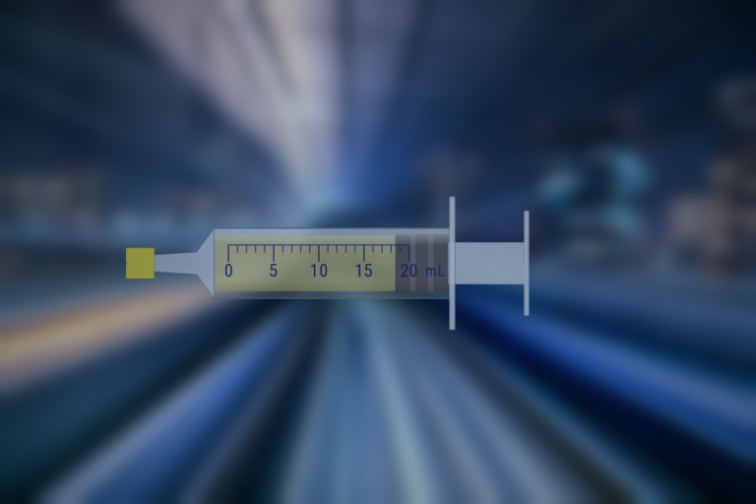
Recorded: 18.5 mL
